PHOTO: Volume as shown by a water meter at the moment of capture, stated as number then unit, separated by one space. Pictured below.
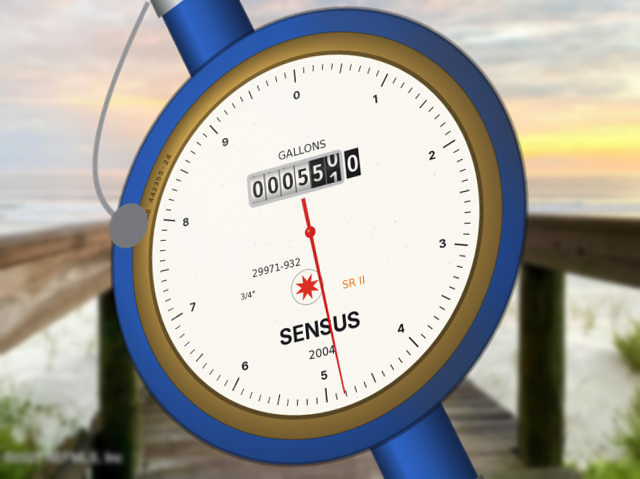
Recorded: 5504.8 gal
